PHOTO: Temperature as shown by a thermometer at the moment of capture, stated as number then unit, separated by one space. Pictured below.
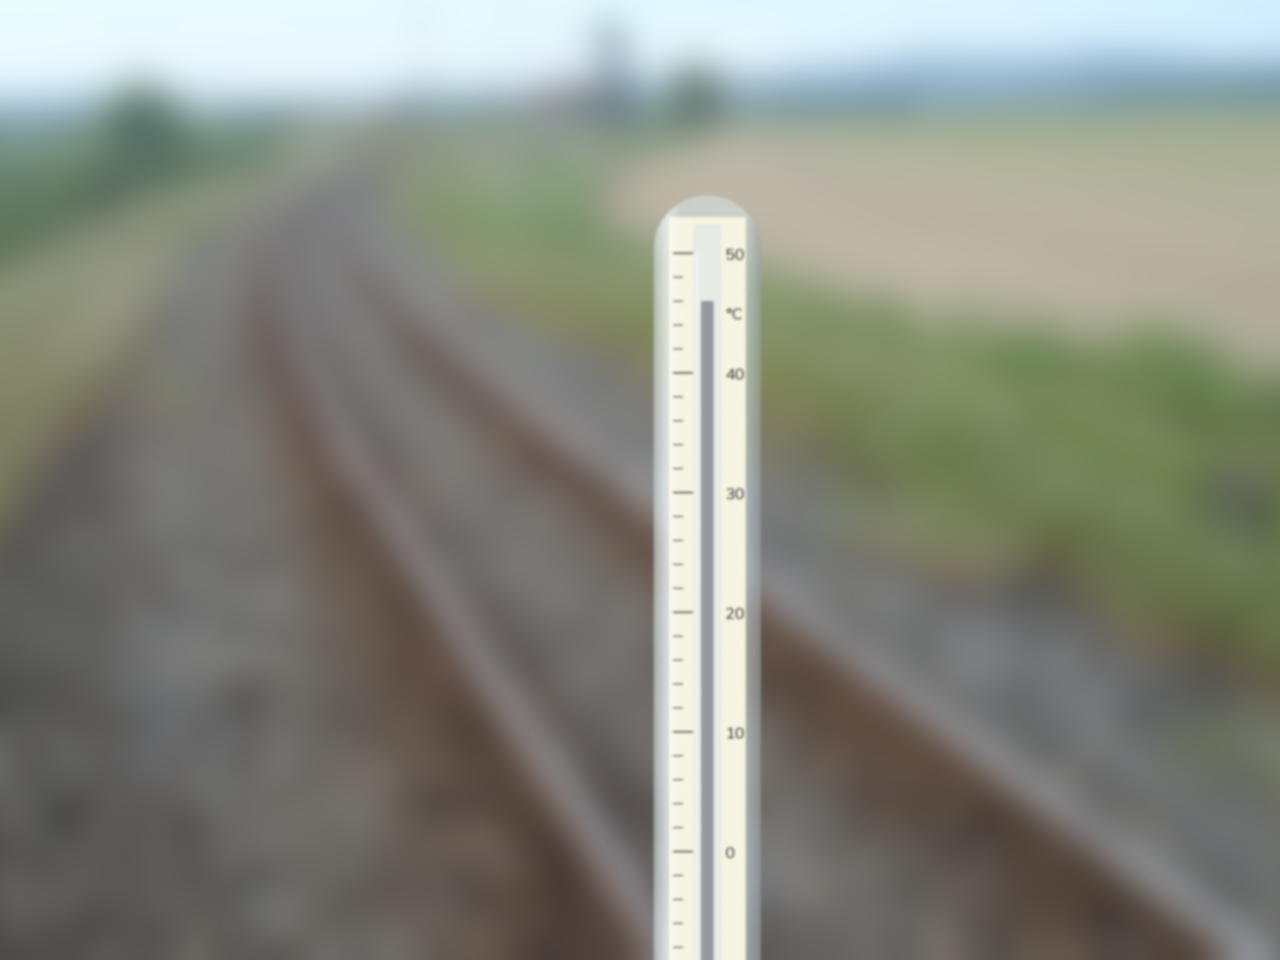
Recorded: 46 °C
